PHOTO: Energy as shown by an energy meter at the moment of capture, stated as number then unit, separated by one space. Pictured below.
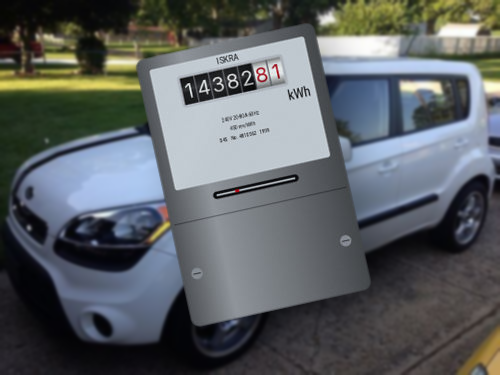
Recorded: 14382.81 kWh
